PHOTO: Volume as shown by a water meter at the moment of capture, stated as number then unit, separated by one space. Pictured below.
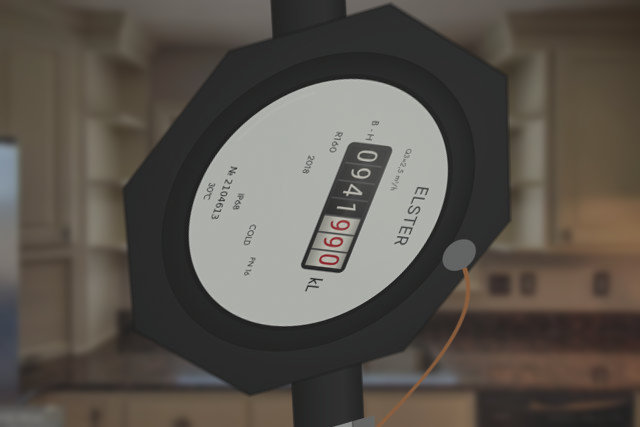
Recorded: 941.990 kL
